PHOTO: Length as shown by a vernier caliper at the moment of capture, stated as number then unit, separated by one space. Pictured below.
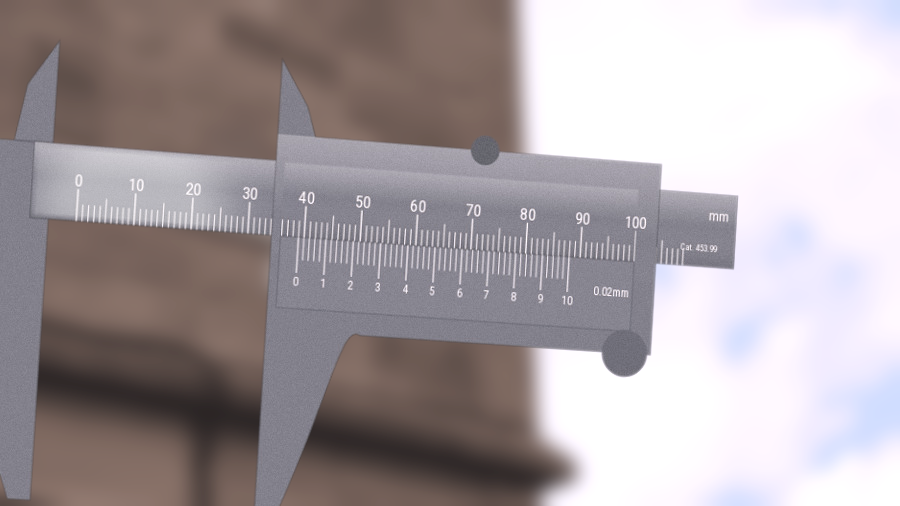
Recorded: 39.0 mm
